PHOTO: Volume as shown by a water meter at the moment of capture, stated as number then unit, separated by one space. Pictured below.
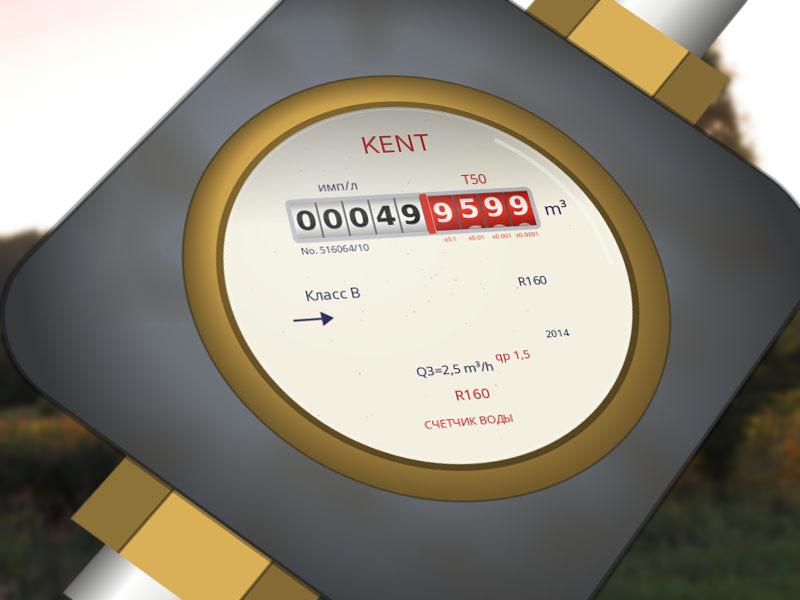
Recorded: 49.9599 m³
